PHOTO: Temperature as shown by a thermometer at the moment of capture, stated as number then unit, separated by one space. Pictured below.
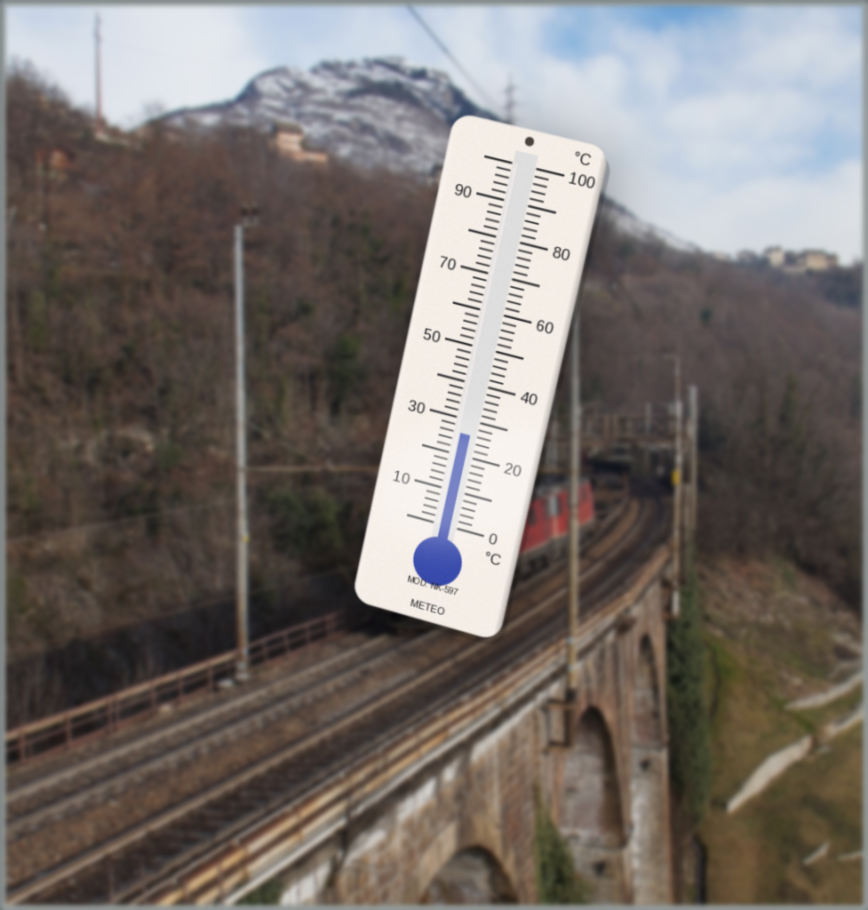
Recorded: 26 °C
